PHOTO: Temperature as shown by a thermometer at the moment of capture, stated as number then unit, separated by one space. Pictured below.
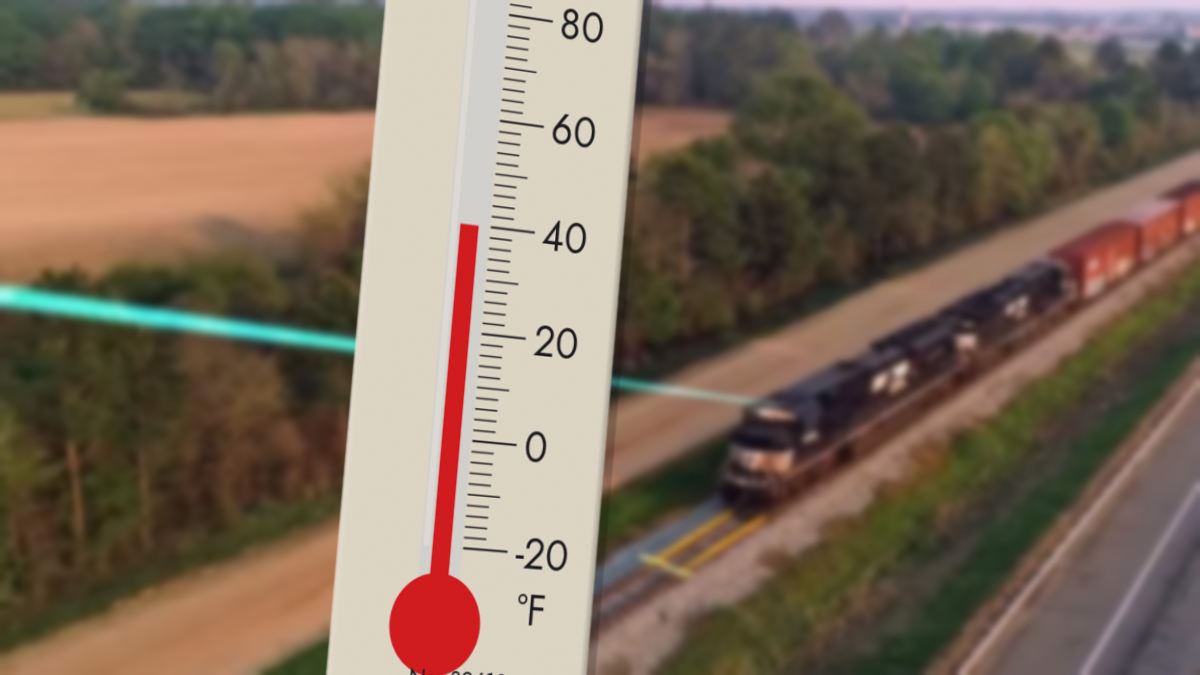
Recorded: 40 °F
